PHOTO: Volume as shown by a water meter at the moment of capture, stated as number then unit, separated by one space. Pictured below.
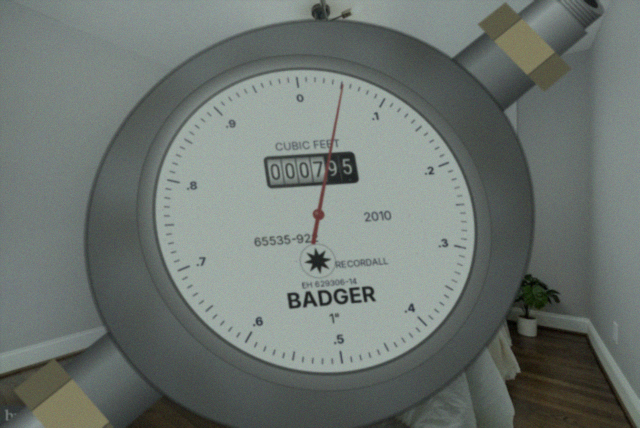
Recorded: 795.05 ft³
